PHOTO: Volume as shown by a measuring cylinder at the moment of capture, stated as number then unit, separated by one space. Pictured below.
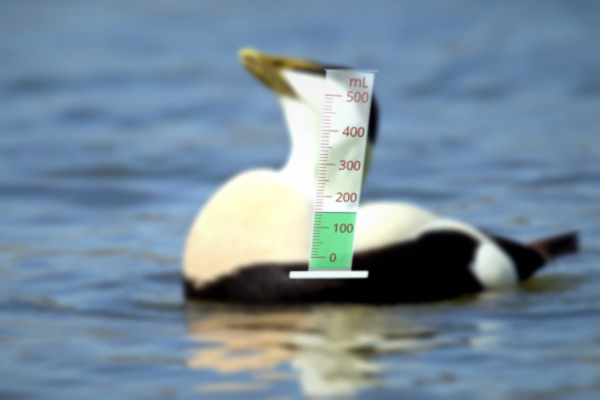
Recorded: 150 mL
